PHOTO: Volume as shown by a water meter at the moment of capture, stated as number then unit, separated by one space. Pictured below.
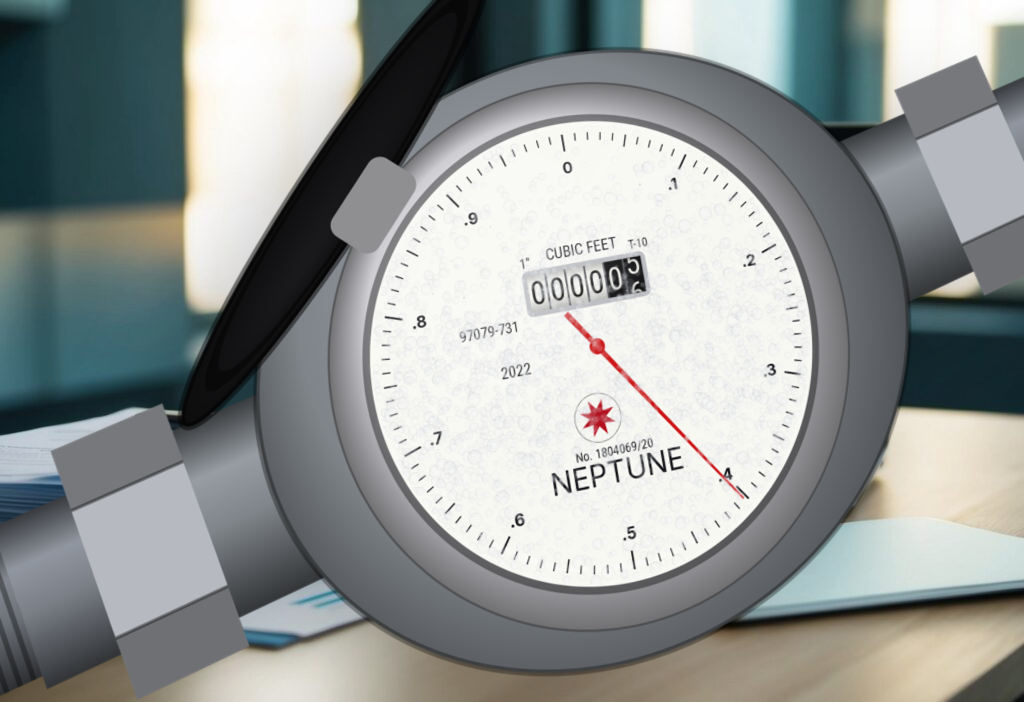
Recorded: 5.40 ft³
